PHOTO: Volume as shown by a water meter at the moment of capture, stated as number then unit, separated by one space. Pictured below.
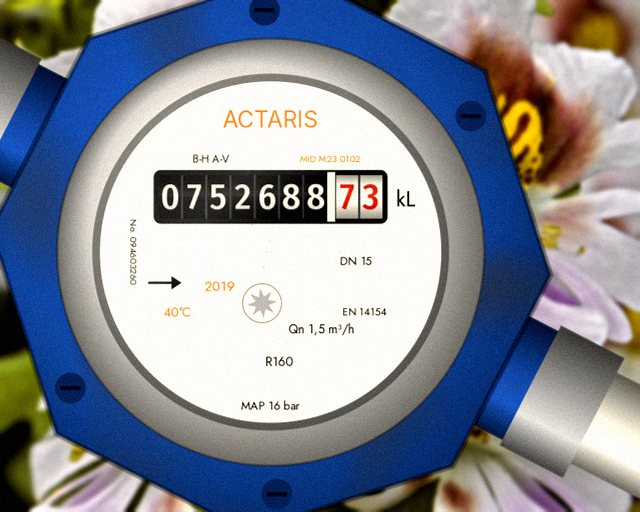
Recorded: 752688.73 kL
